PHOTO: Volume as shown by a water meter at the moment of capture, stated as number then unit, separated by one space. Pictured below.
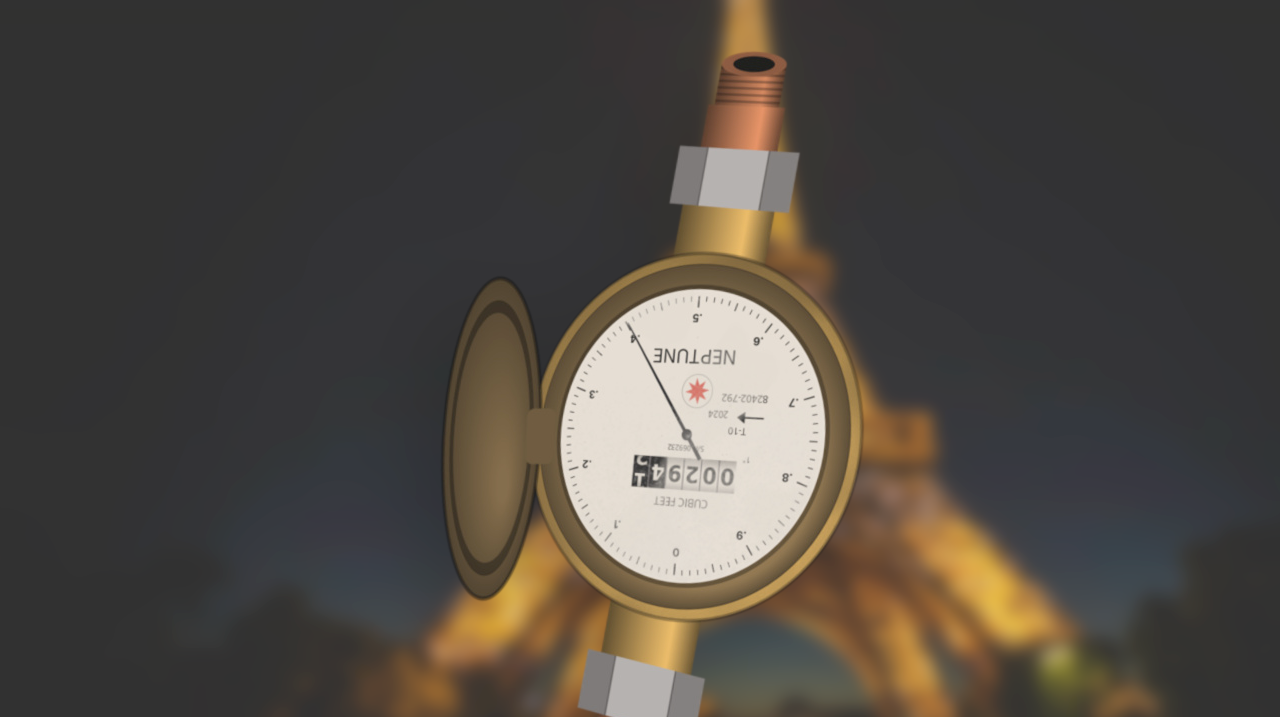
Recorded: 2941.40 ft³
